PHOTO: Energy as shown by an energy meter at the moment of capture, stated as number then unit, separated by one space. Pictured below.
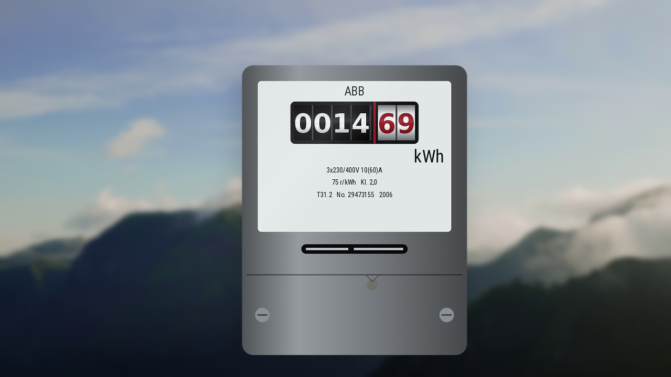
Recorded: 14.69 kWh
